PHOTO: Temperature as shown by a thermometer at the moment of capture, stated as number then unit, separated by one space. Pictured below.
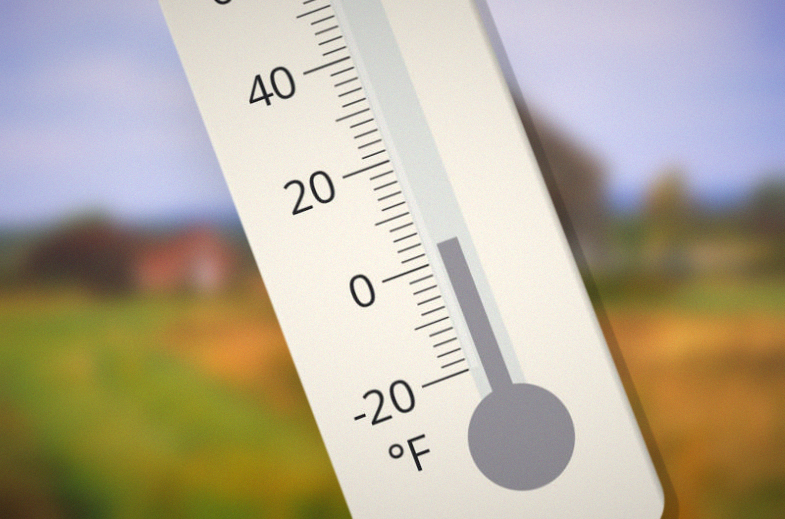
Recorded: 3 °F
